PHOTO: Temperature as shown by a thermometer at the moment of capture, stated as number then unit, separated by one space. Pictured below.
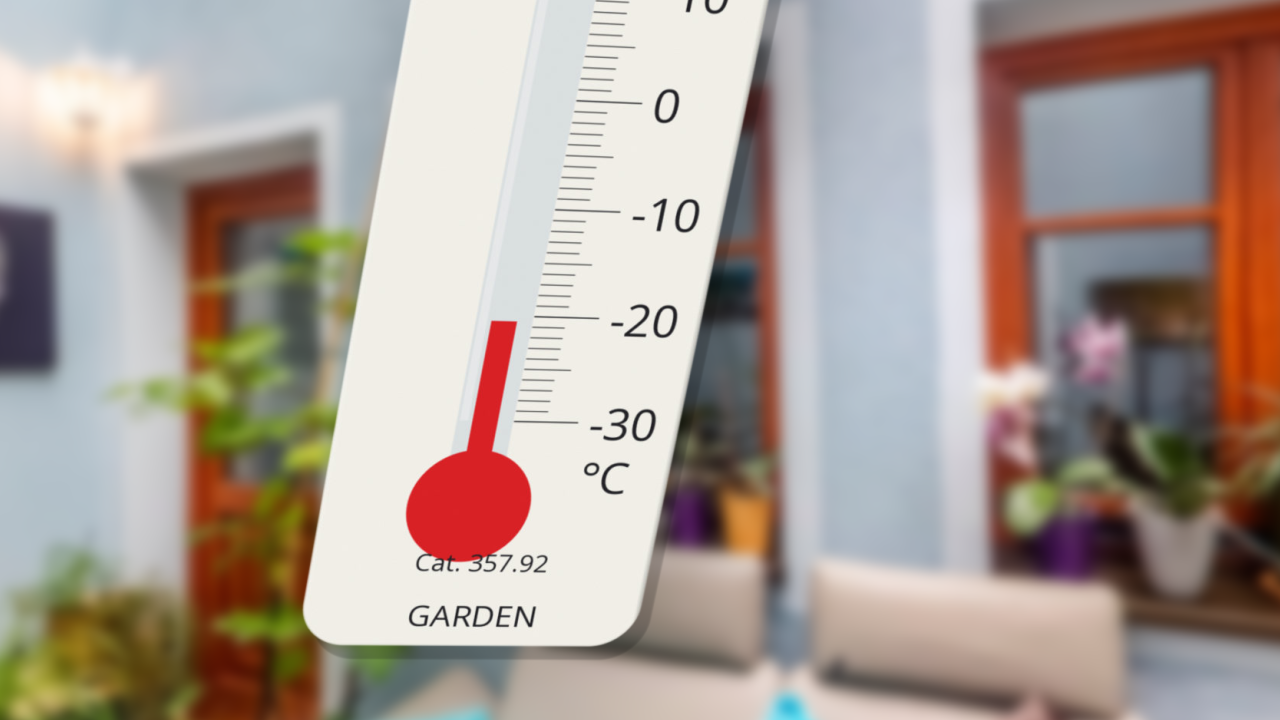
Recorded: -20.5 °C
